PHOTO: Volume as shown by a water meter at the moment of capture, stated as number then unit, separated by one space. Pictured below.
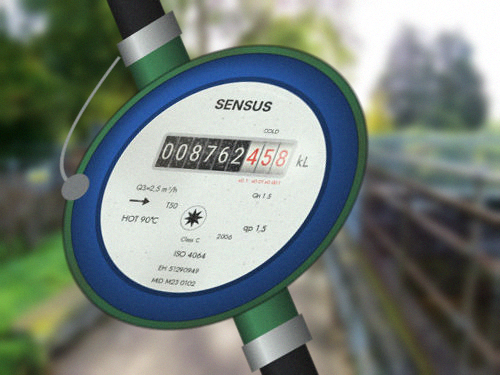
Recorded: 8762.458 kL
